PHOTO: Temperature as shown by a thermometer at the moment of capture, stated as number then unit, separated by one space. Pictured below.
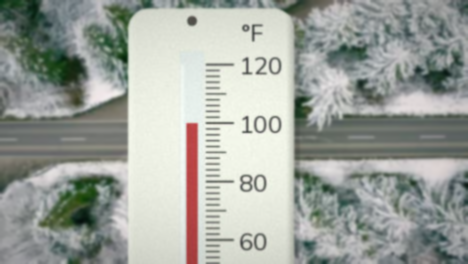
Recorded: 100 °F
